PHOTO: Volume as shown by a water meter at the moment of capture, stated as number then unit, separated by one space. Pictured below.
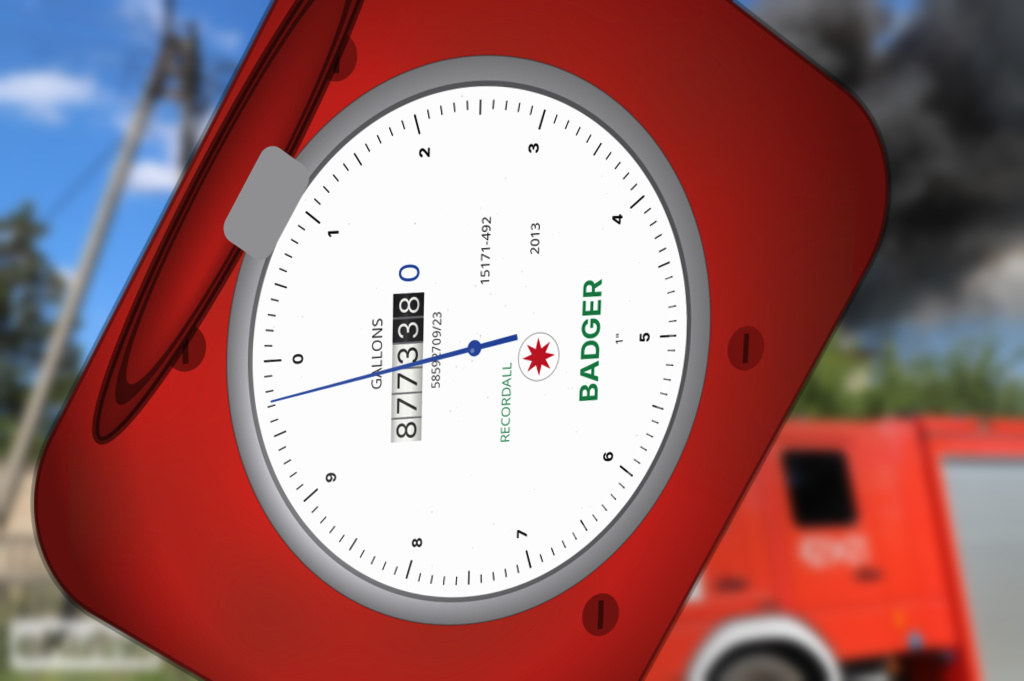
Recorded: 8773379.7 gal
